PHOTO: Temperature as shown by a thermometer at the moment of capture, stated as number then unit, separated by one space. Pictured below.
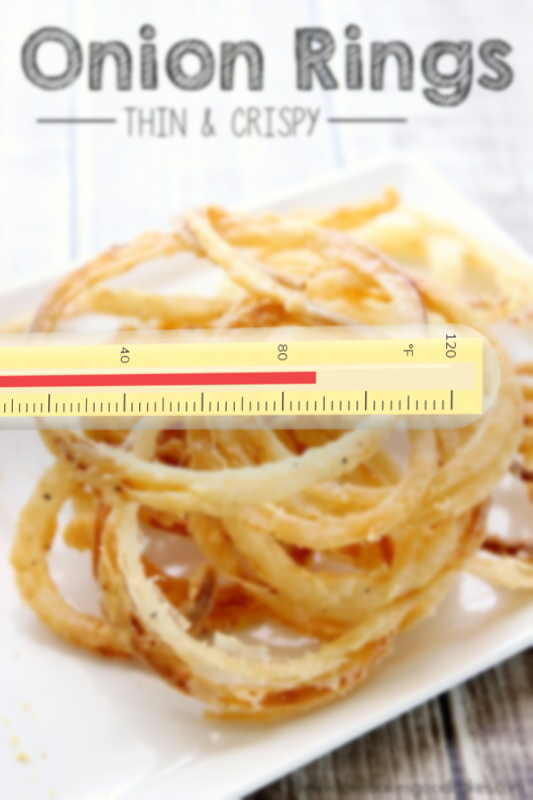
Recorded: 88 °F
